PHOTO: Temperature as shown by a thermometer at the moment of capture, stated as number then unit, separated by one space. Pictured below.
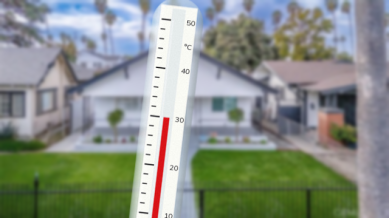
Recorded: 30 °C
